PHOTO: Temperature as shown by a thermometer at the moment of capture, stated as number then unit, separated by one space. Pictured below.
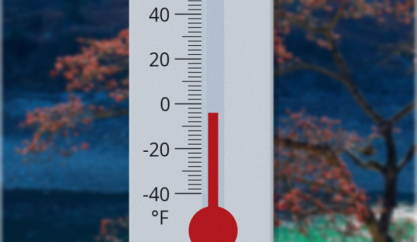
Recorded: -4 °F
